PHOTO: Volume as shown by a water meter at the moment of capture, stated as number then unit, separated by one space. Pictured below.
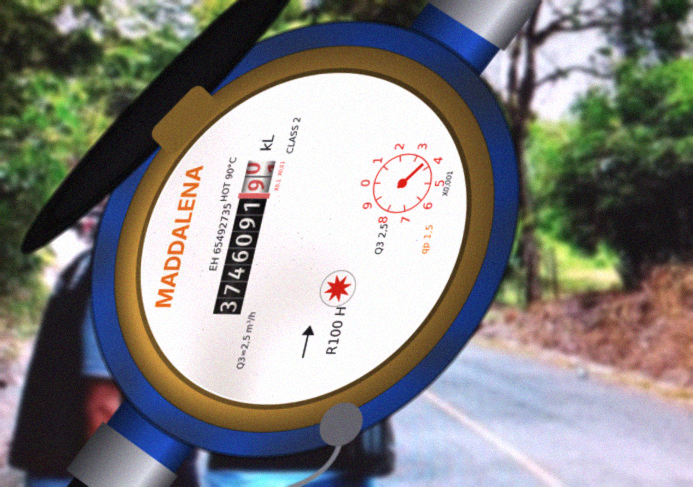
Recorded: 3746091.903 kL
